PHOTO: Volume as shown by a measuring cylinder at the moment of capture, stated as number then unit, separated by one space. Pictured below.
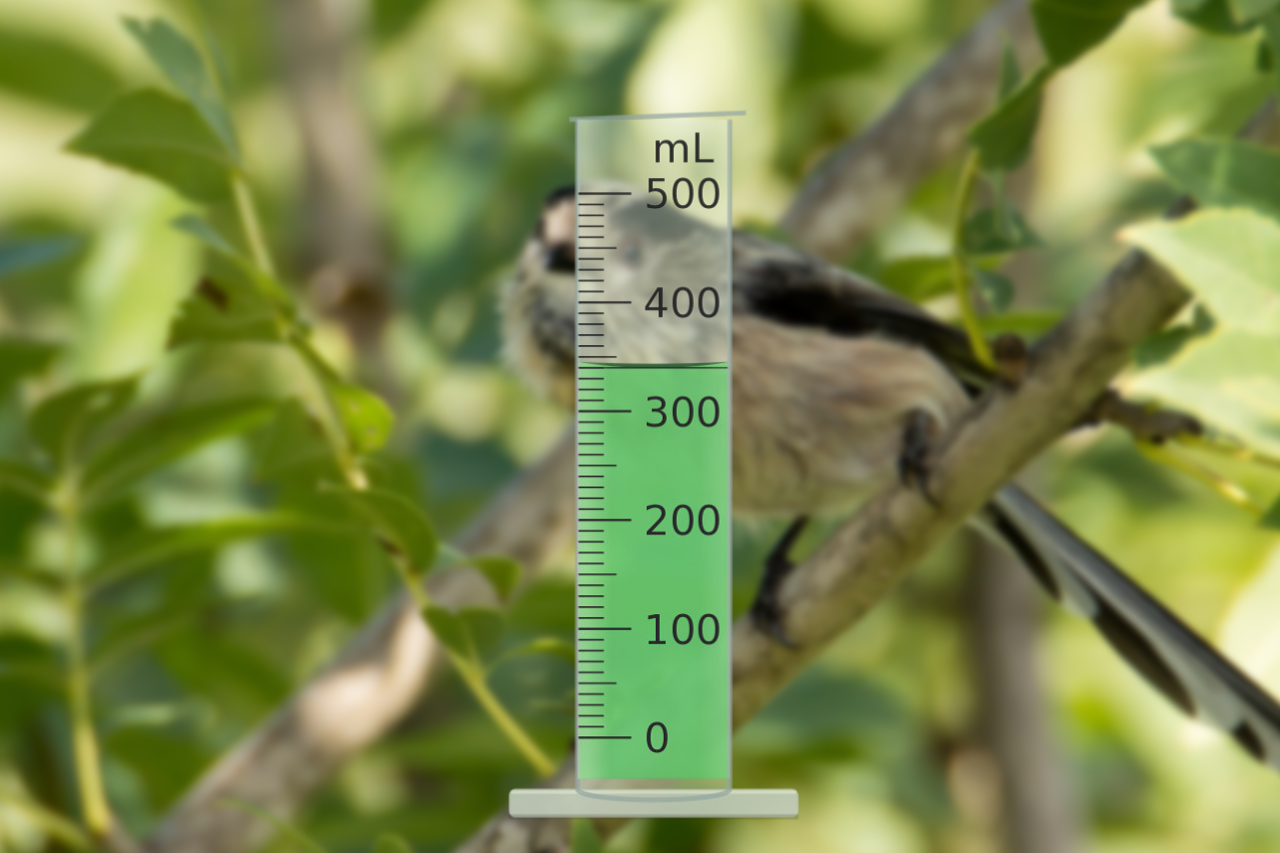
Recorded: 340 mL
